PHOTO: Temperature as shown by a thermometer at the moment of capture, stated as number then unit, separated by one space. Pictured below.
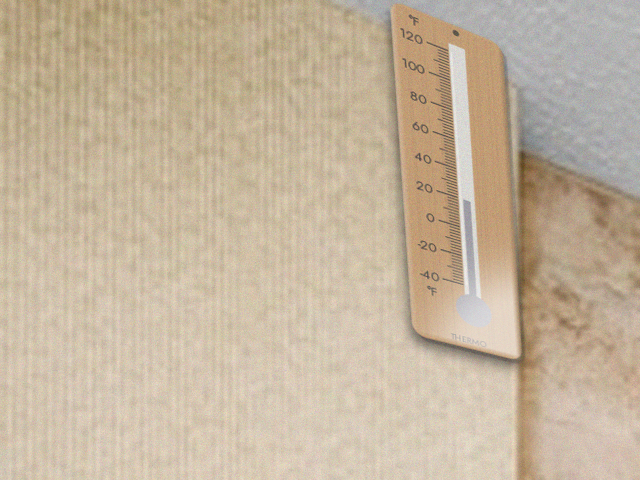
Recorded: 20 °F
